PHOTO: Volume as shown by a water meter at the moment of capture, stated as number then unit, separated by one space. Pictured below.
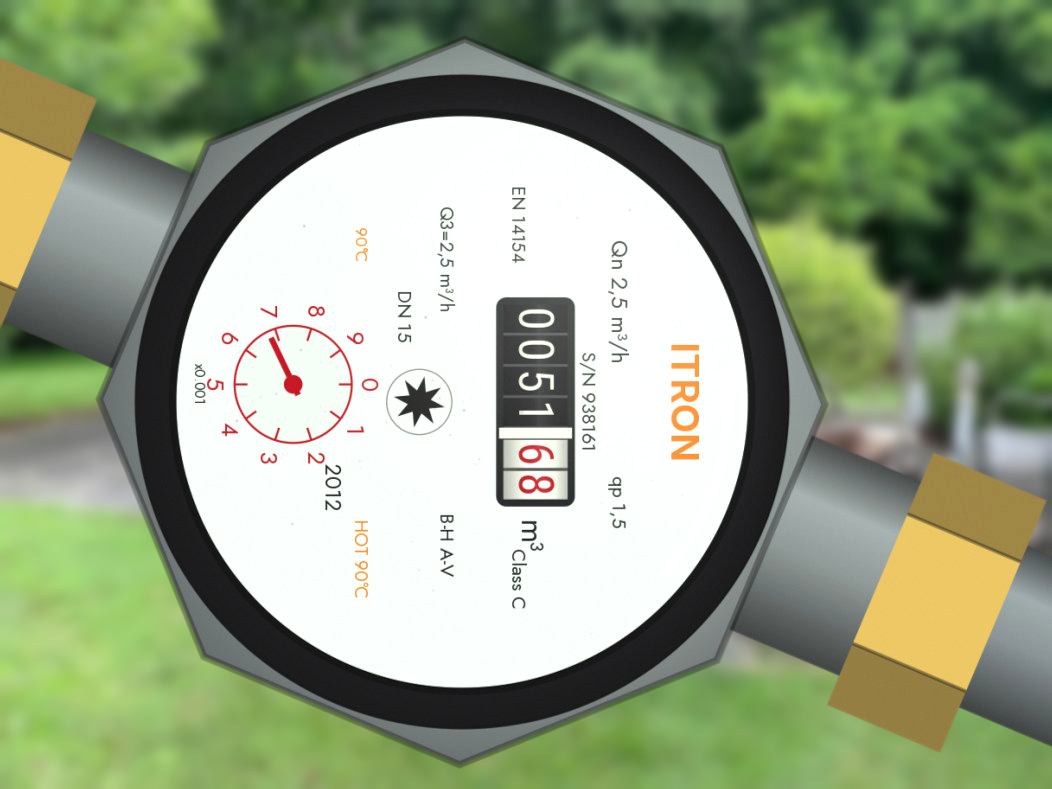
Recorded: 51.686 m³
